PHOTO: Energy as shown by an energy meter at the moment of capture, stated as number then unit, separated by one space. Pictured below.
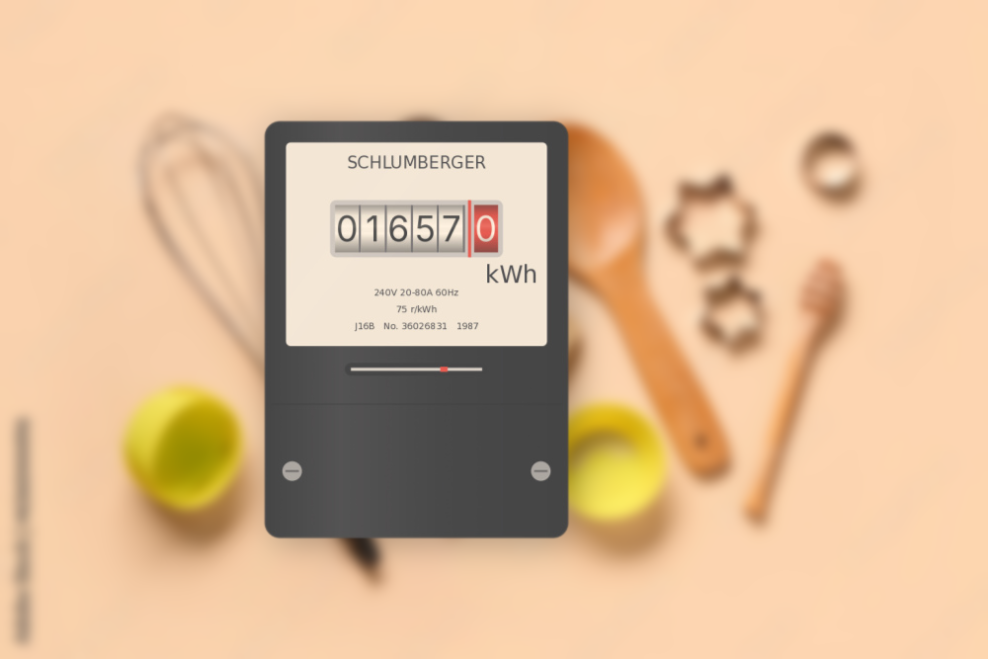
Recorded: 1657.0 kWh
